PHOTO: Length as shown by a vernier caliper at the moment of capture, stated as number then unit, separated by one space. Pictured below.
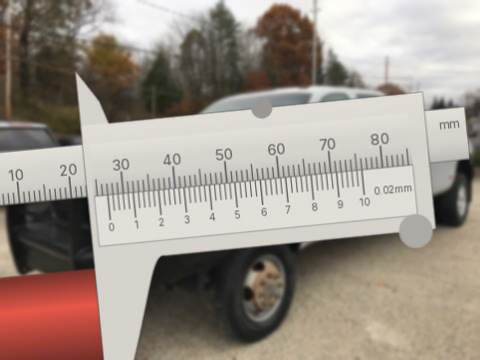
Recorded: 27.0 mm
